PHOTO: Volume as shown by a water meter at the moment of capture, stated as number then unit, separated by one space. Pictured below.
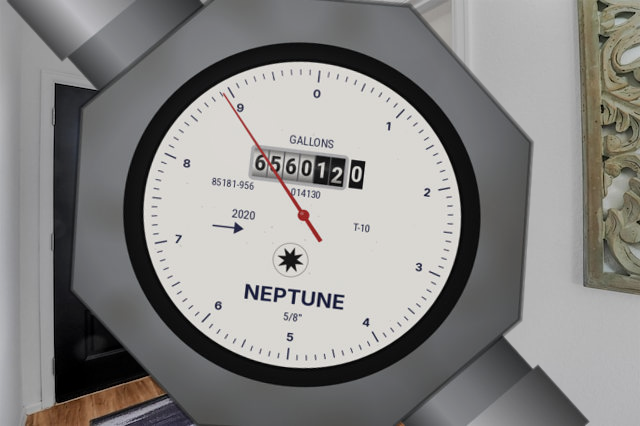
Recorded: 6560118.9 gal
